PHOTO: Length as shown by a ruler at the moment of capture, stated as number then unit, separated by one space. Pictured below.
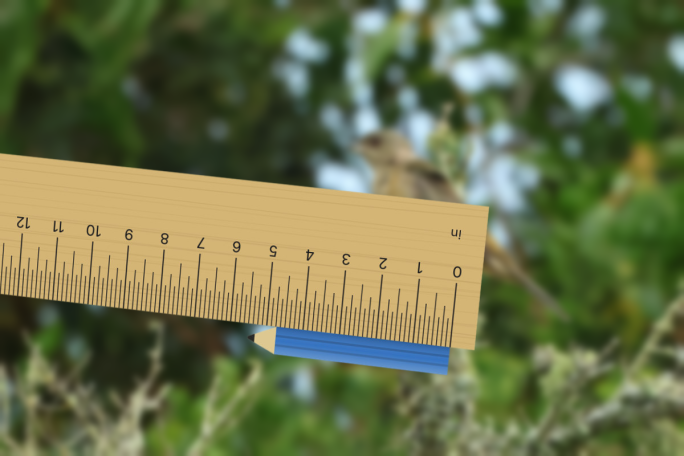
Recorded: 5.5 in
